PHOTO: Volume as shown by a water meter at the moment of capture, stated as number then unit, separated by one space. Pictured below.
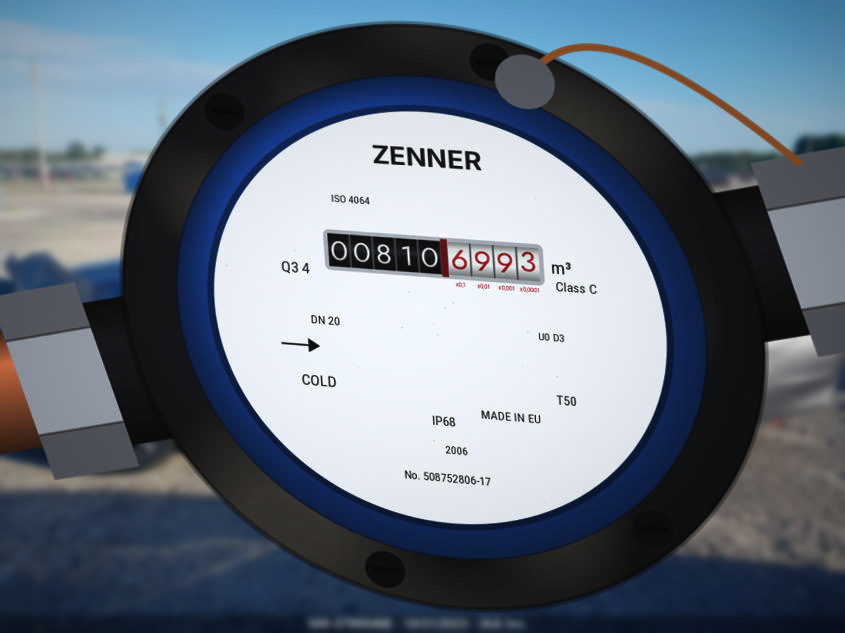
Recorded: 810.6993 m³
